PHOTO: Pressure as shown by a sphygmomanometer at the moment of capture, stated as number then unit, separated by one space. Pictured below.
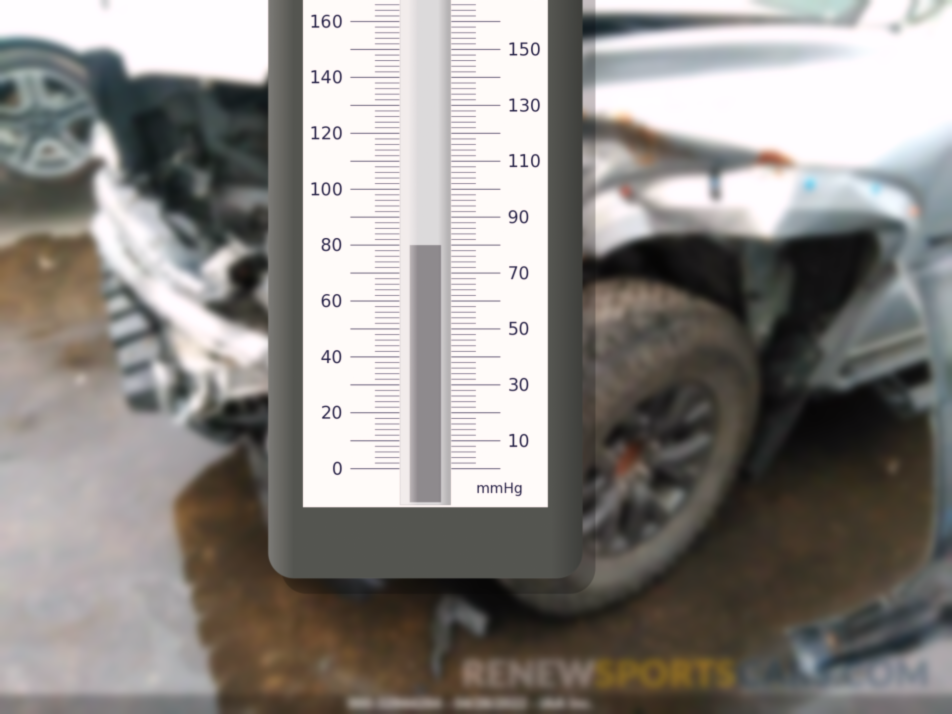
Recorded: 80 mmHg
